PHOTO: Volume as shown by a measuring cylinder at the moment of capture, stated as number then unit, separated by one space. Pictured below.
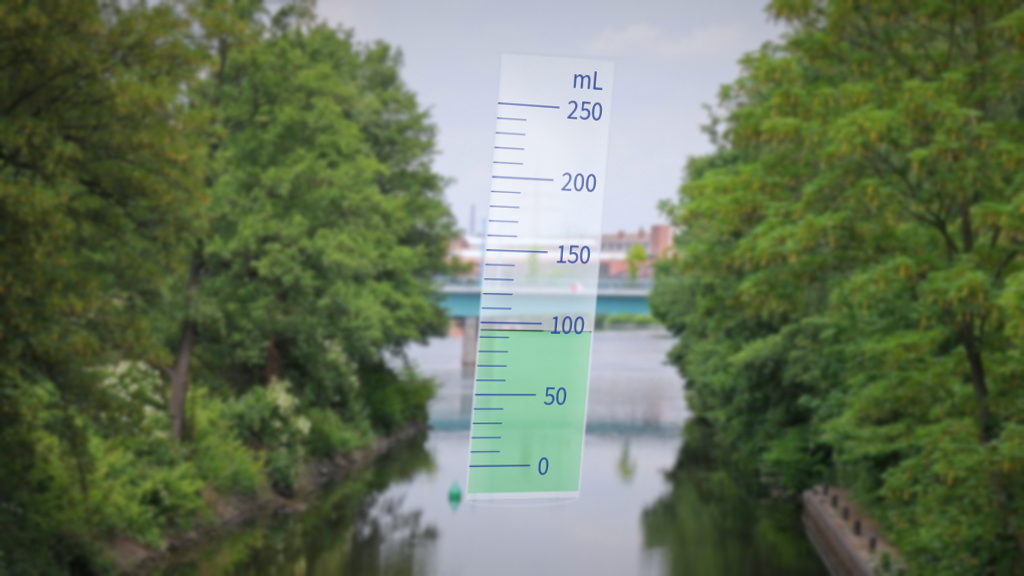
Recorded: 95 mL
